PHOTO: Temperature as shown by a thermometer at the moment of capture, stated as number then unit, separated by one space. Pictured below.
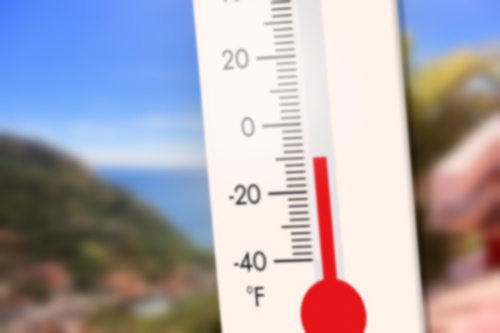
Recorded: -10 °F
